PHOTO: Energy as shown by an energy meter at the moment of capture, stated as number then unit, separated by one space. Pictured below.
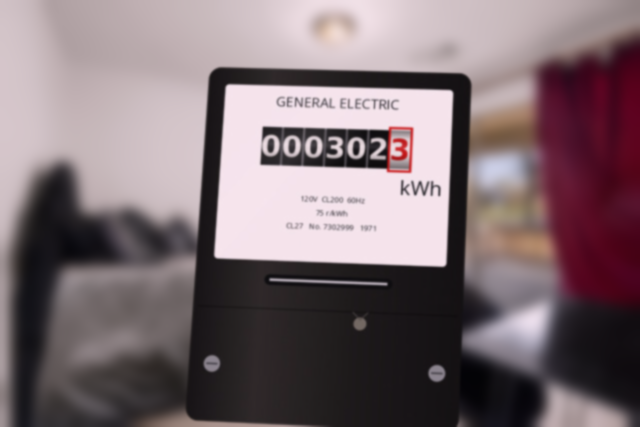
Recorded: 302.3 kWh
